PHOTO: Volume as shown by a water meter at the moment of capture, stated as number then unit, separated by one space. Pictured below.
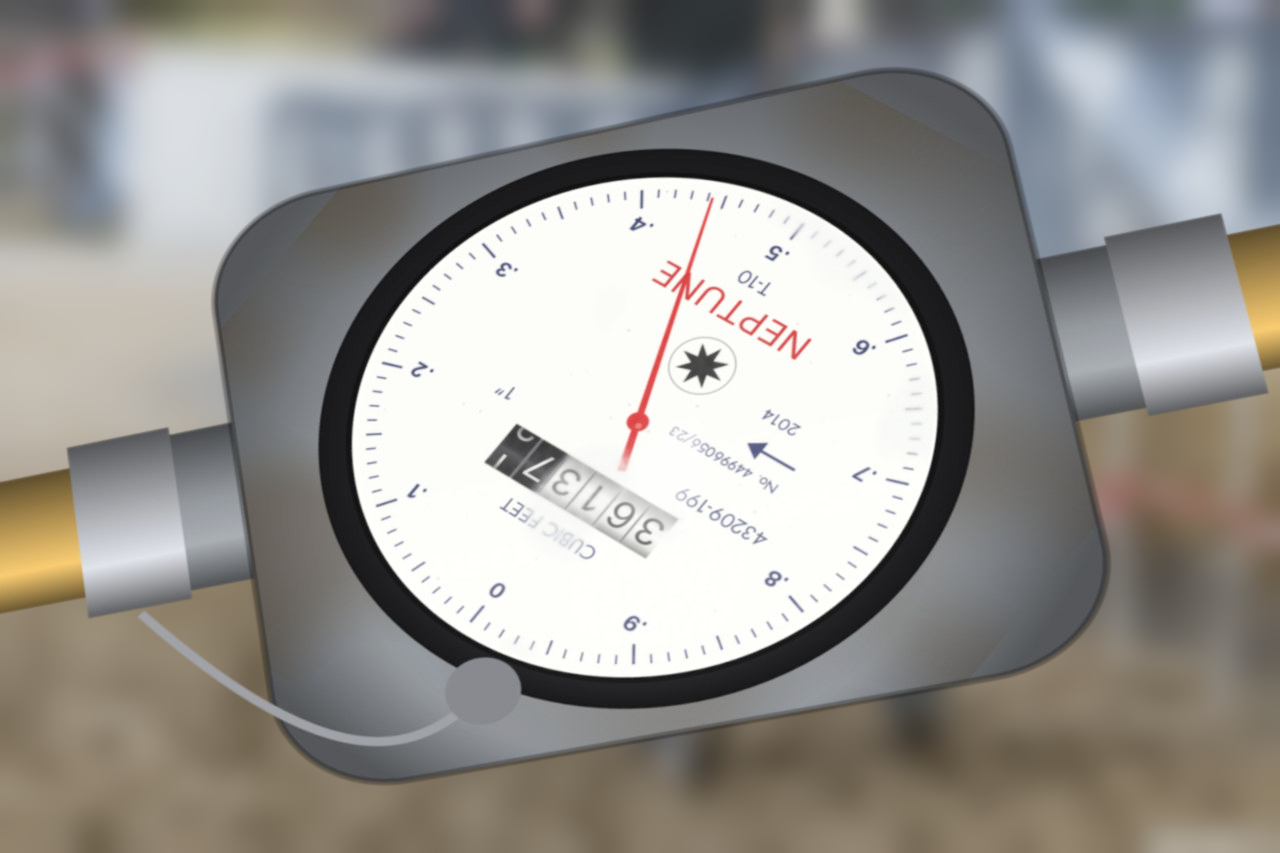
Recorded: 361371.44 ft³
